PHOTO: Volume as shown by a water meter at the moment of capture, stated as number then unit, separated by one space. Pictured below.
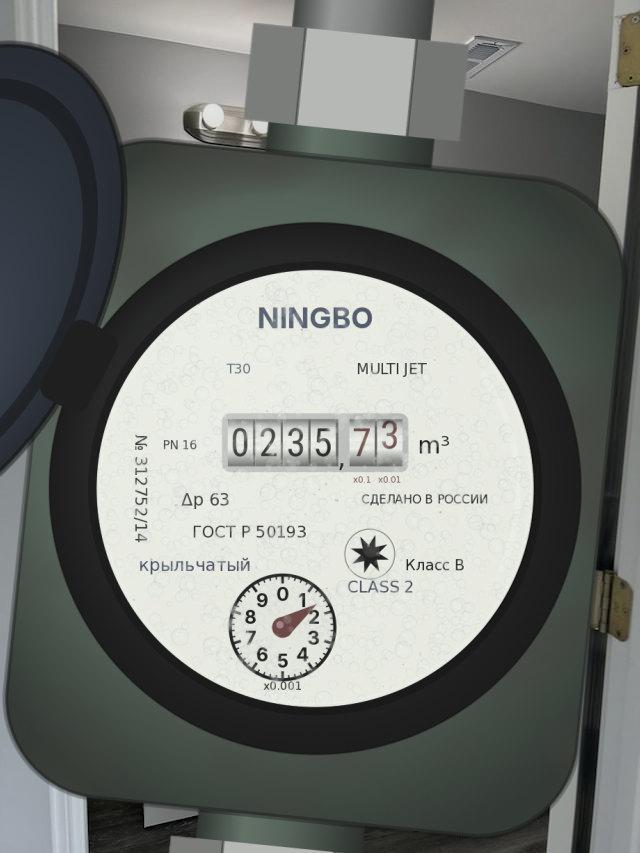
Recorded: 235.731 m³
